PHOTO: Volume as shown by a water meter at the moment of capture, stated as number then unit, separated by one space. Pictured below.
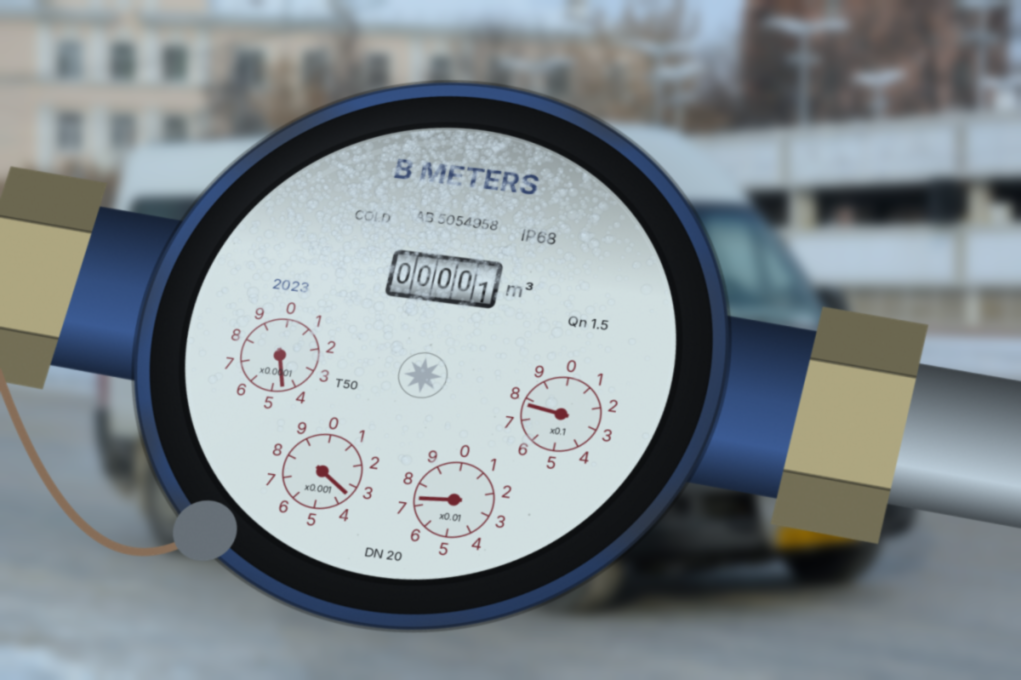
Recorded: 0.7734 m³
